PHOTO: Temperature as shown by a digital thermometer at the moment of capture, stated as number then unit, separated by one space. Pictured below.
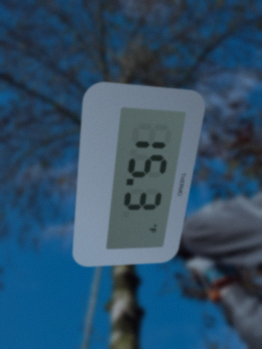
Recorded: 15.3 °F
